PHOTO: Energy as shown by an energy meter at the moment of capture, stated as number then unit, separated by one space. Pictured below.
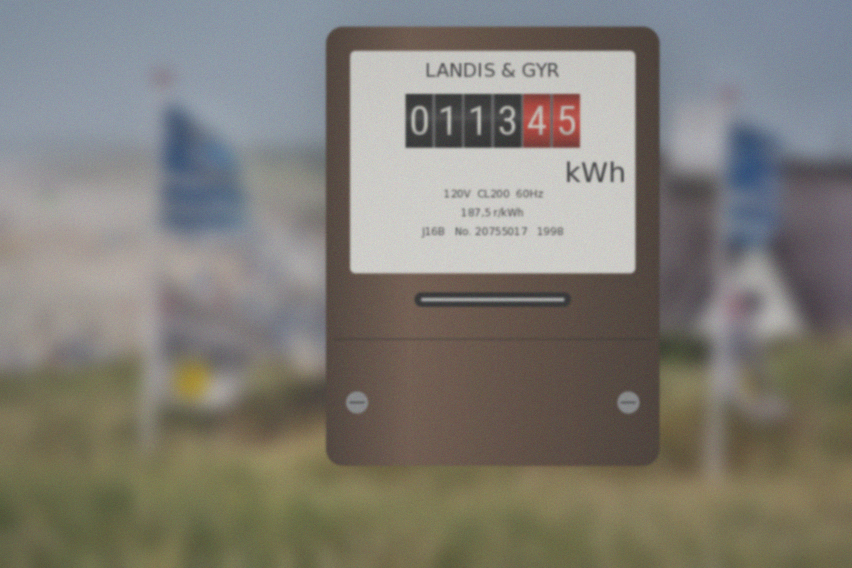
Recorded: 113.45 kWh
